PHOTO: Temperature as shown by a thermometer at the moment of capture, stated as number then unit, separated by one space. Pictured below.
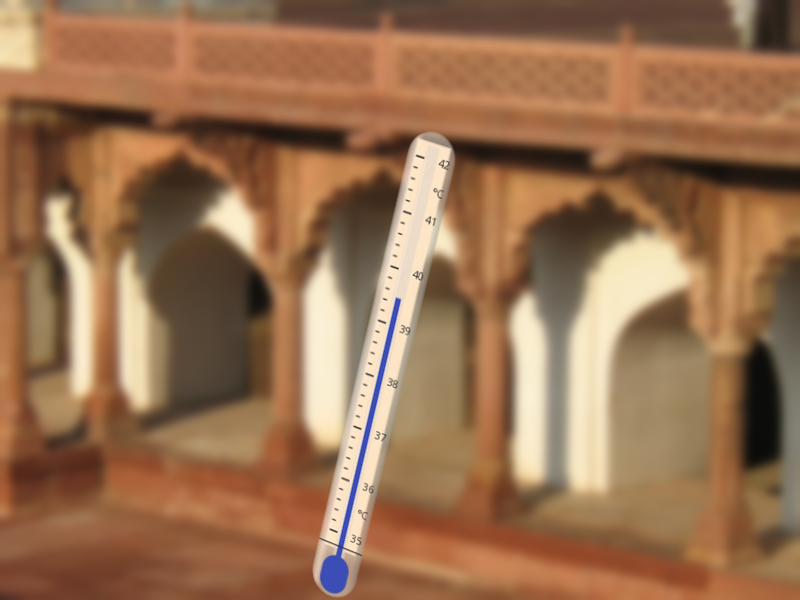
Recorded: 39.5 °C
